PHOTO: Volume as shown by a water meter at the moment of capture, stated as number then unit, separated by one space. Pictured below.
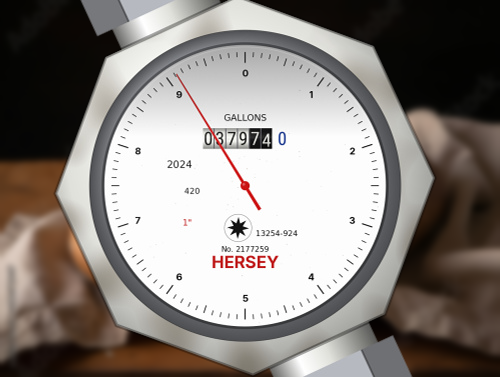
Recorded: 379739.1 gal
